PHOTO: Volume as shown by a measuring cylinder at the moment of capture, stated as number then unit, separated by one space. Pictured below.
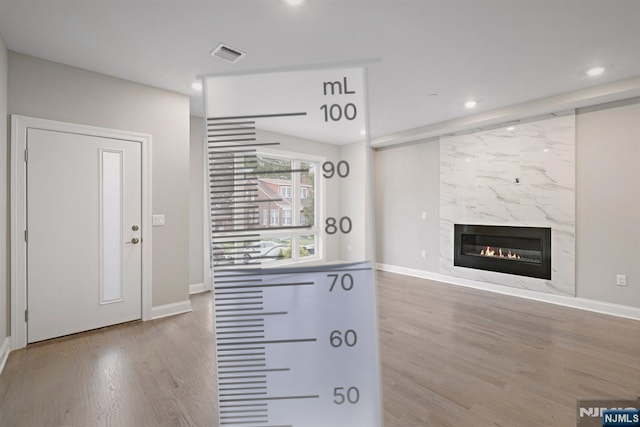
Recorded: 72 mL
